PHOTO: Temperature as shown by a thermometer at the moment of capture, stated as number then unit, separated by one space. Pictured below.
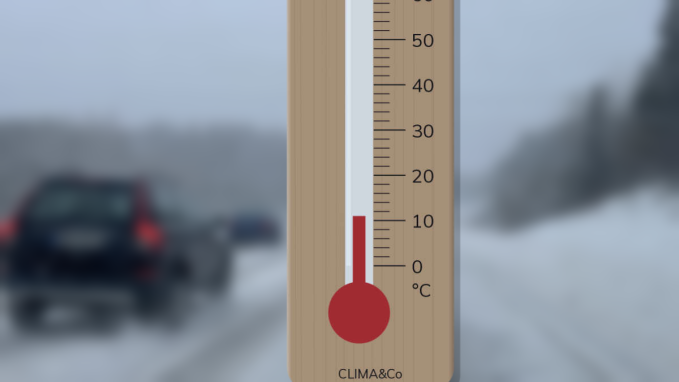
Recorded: 11 °C
